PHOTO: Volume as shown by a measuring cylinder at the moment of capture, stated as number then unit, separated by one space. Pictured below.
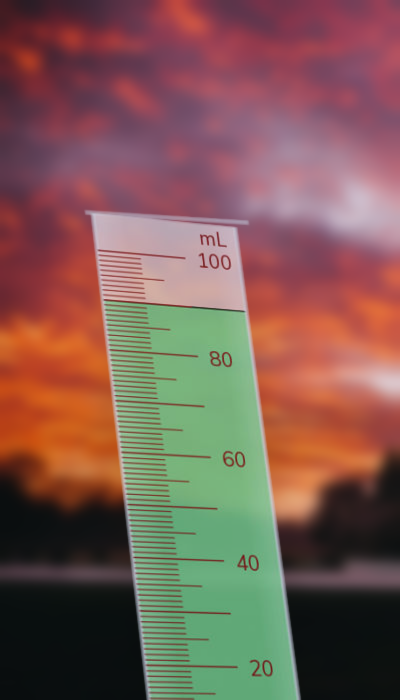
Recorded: 90 mL
